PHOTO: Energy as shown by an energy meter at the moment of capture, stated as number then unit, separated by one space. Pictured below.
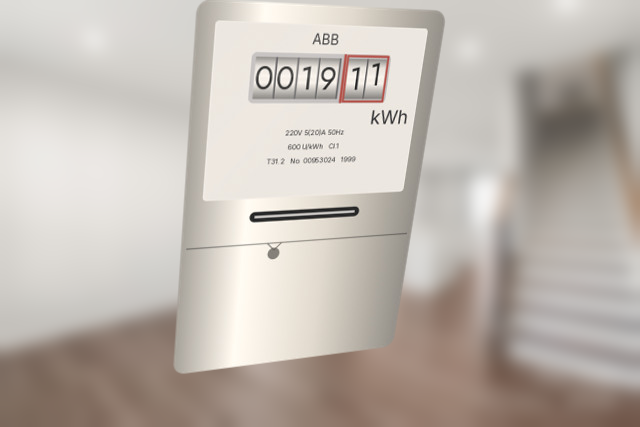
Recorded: 19.11 kWh
